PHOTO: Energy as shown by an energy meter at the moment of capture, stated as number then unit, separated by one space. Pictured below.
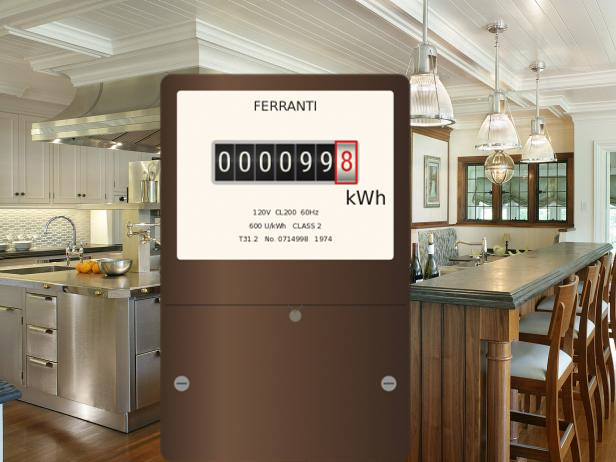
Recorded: 99.8 kWh
